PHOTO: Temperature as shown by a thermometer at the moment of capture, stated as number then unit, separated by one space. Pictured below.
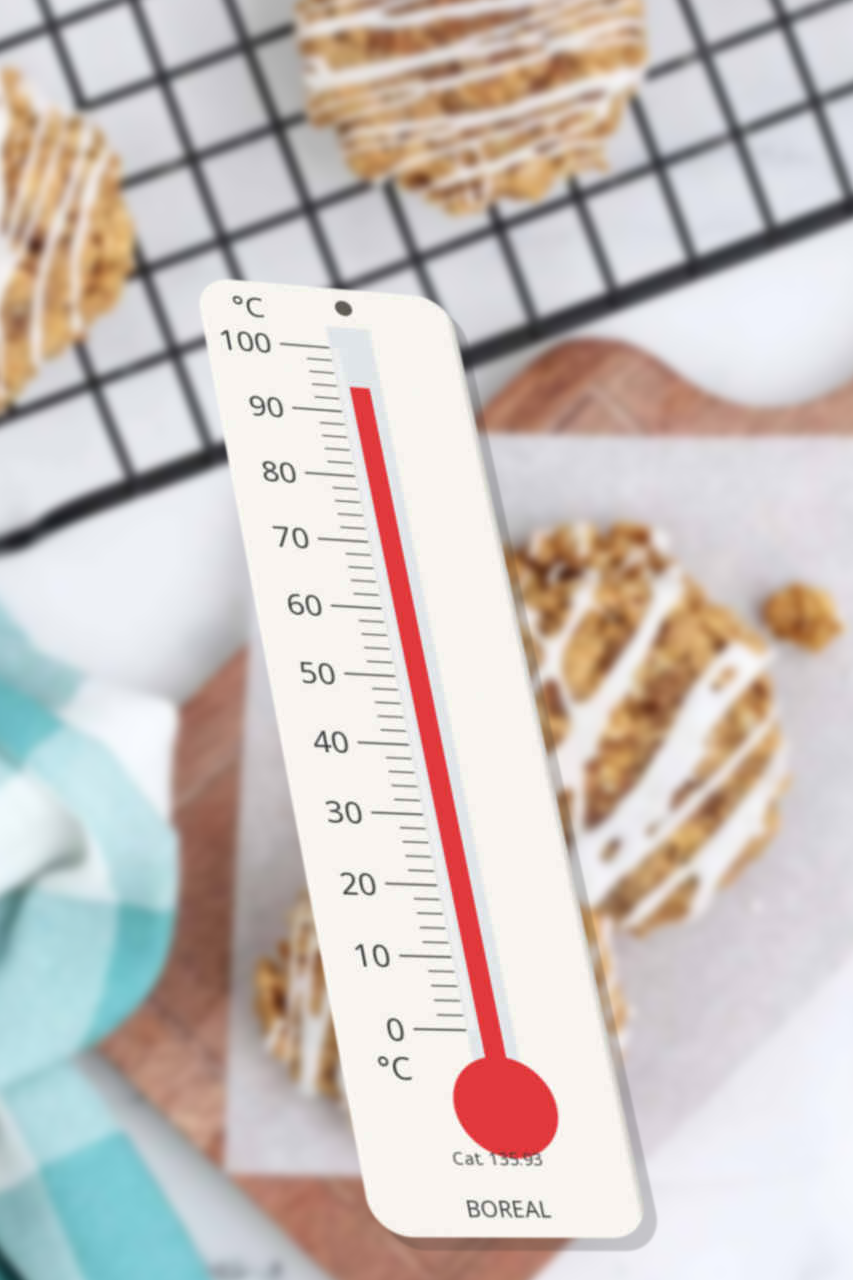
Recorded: 94 °C
